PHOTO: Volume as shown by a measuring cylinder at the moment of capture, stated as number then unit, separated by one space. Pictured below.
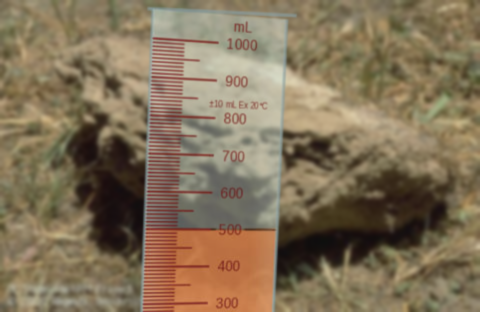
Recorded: 500 mL
